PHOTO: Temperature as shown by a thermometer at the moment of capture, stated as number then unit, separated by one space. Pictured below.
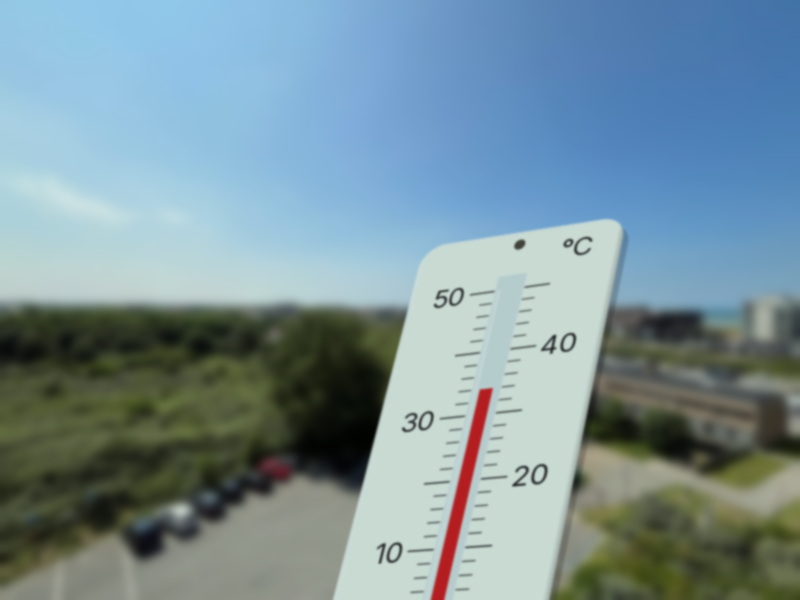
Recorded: 34 °C
